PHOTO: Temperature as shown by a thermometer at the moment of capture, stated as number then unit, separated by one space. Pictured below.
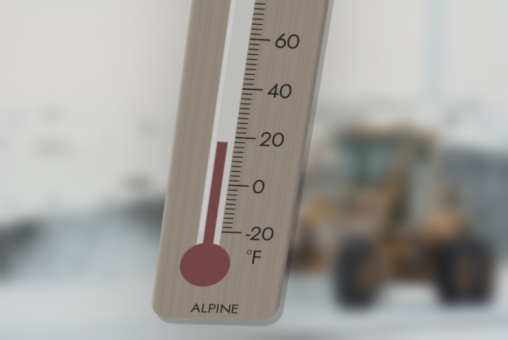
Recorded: 18 °F
